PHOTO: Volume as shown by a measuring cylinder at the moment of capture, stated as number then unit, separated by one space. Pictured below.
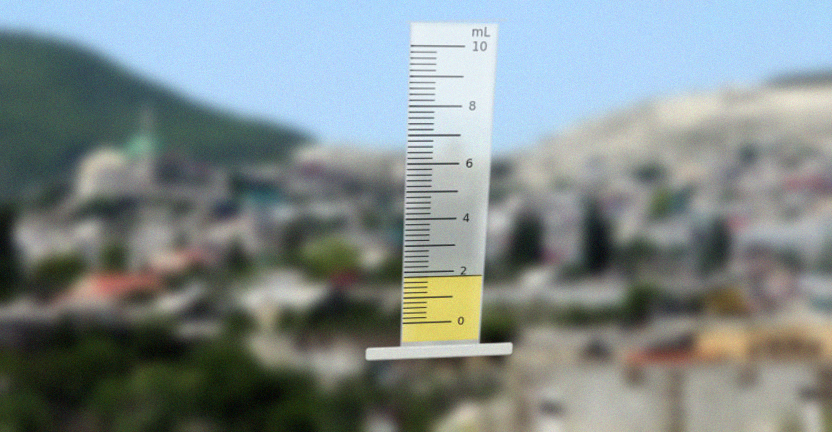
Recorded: 1.8 mL
